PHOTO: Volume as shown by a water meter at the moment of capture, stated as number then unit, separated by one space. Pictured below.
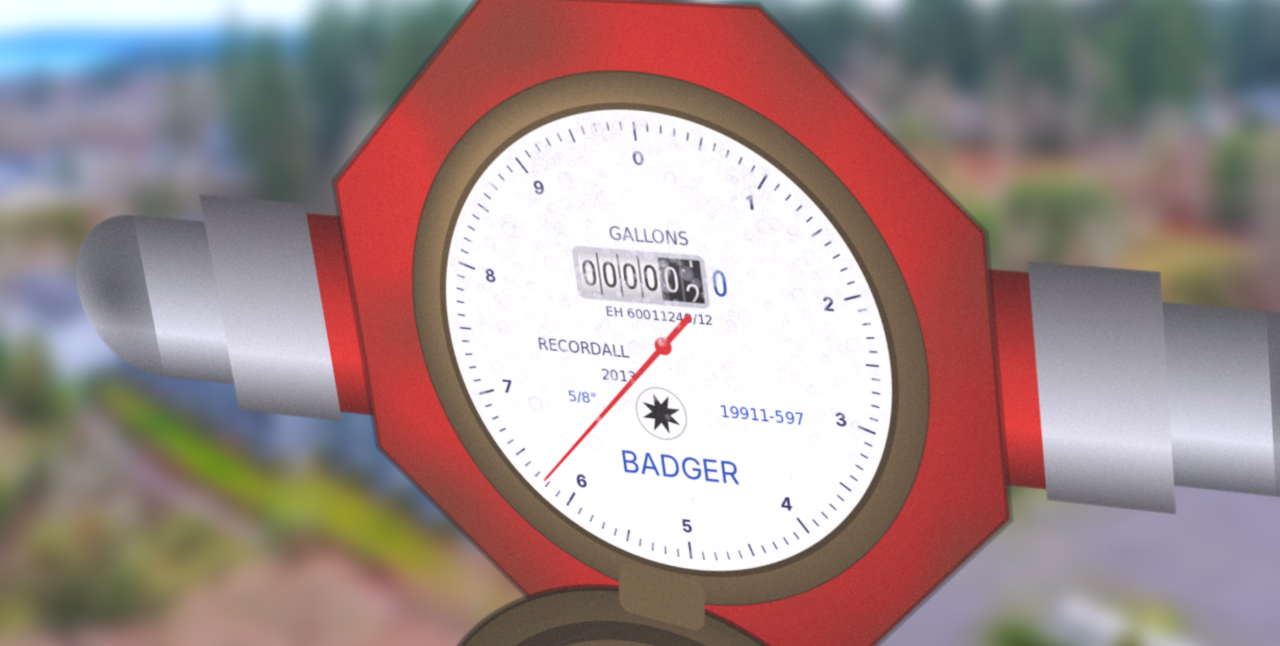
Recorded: 16.2 gal
